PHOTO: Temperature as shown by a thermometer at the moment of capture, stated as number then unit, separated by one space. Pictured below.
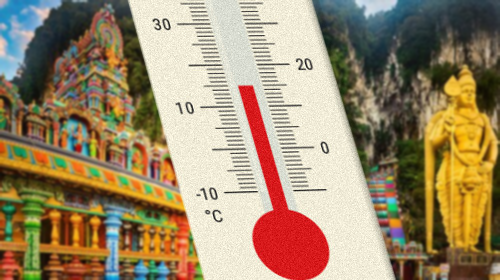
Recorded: 15 °C
